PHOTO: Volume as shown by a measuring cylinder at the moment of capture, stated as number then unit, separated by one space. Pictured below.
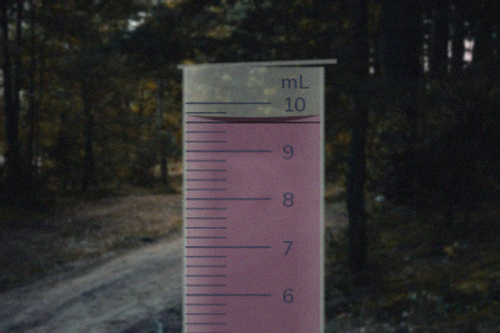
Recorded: 9.6 mL
